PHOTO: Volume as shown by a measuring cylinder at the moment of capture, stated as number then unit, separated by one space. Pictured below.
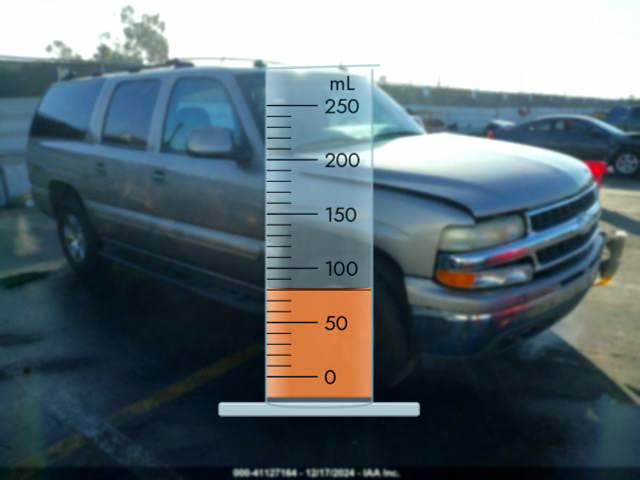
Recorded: 80 mL
